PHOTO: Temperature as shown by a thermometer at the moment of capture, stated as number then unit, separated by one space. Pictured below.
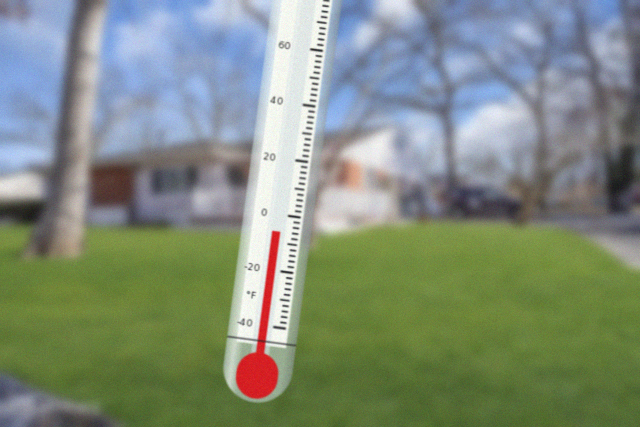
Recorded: -6 °F
